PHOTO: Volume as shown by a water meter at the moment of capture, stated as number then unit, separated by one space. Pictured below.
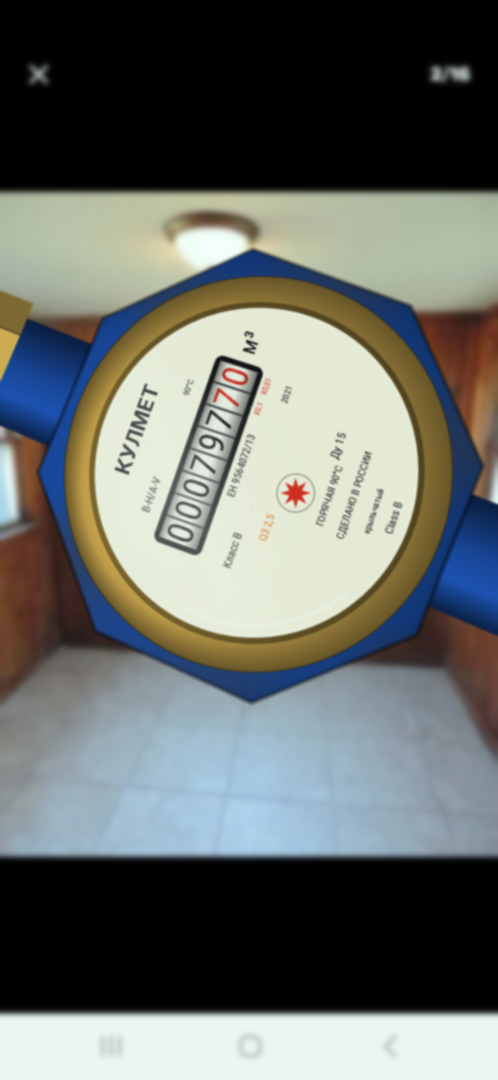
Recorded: 797.70 m³
